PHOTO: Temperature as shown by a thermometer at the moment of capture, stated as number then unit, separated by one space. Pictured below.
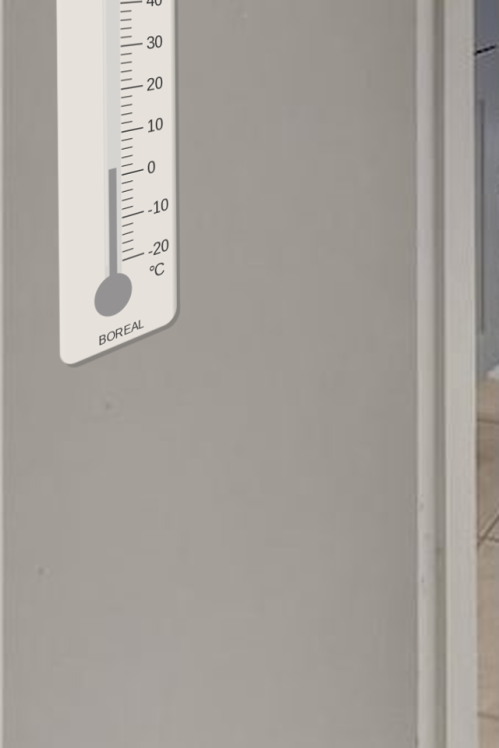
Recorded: 2 °C
